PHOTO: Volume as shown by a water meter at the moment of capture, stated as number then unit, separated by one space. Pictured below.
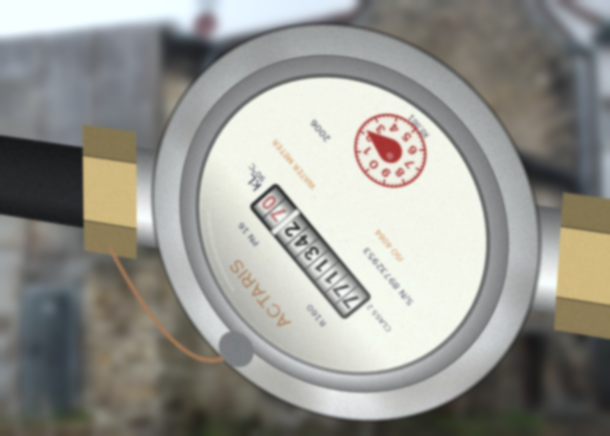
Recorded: 7711342.702 kL
